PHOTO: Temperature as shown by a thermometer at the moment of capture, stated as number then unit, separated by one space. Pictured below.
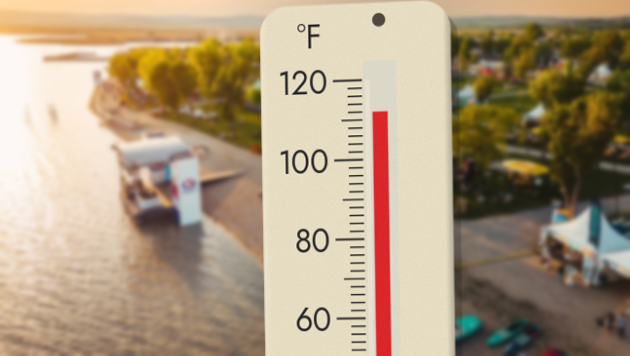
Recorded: 112 °F
